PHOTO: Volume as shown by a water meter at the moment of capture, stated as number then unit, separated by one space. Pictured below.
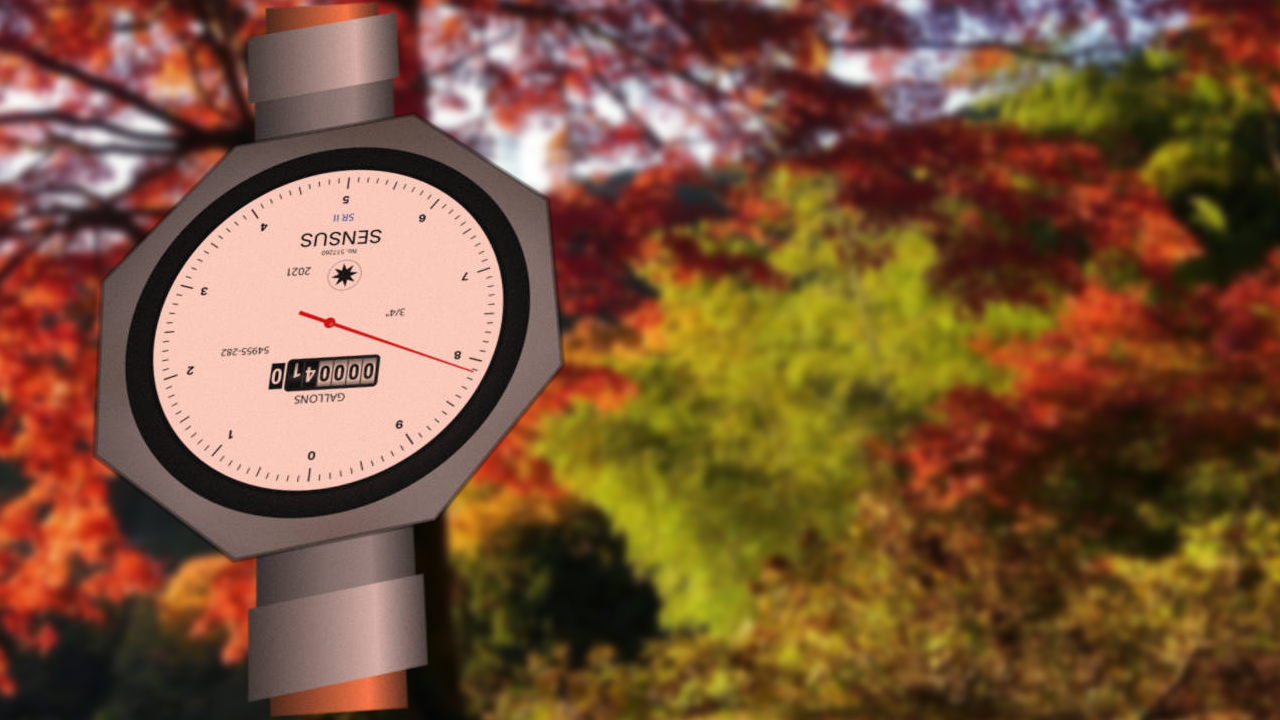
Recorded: 408.1 gal
